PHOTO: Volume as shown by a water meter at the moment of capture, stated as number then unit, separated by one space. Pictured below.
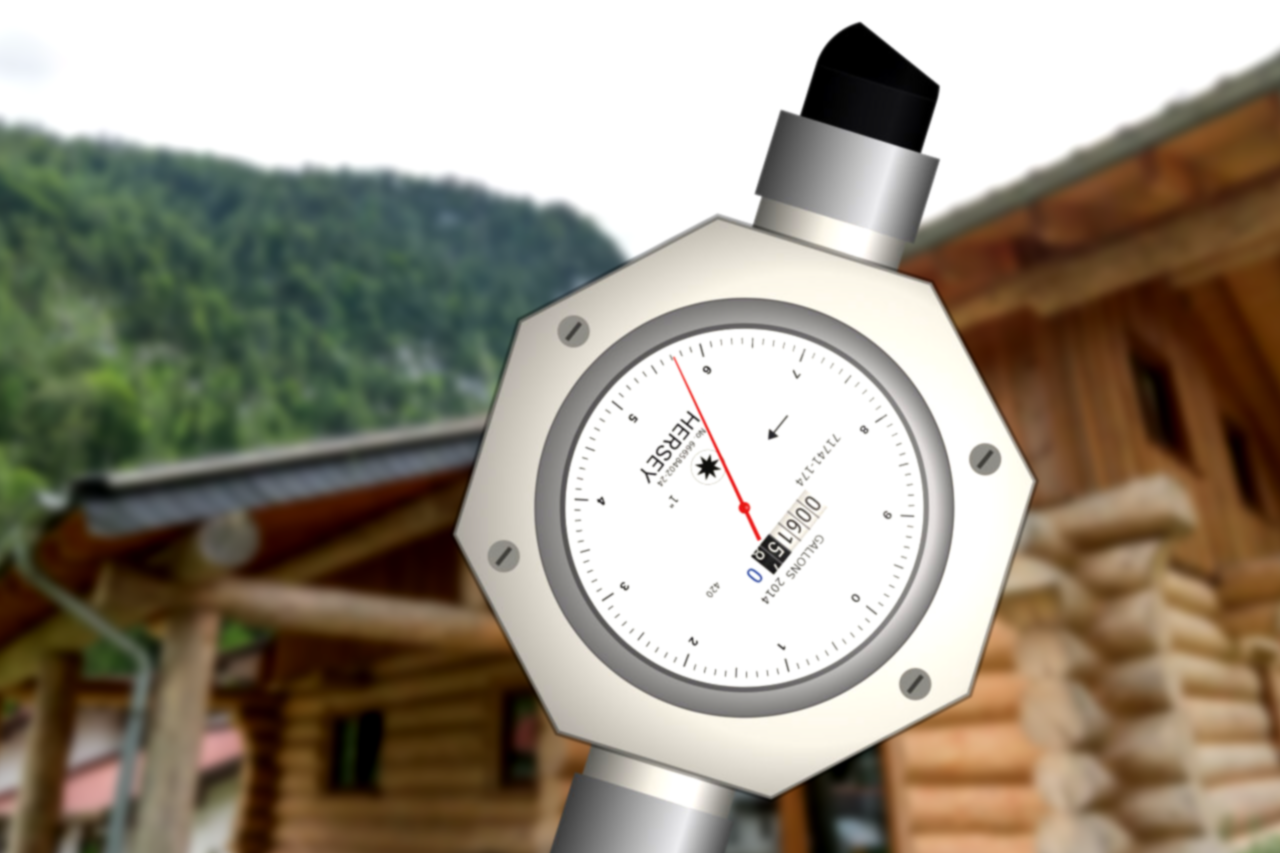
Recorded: 61575.7 gal
